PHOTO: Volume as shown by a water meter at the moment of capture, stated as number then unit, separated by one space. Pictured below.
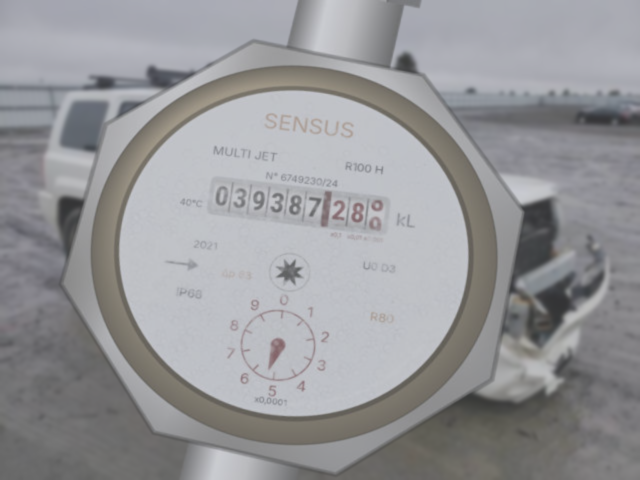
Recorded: 39387.2885 kL
